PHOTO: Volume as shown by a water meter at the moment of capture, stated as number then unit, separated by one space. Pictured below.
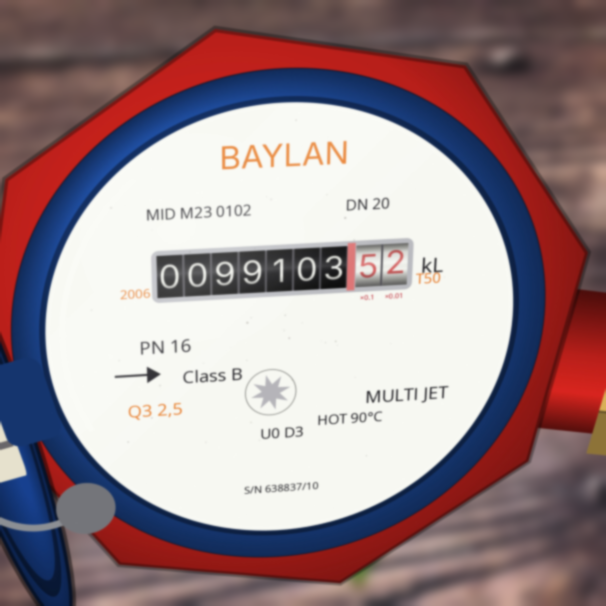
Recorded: 99103.52 kL
